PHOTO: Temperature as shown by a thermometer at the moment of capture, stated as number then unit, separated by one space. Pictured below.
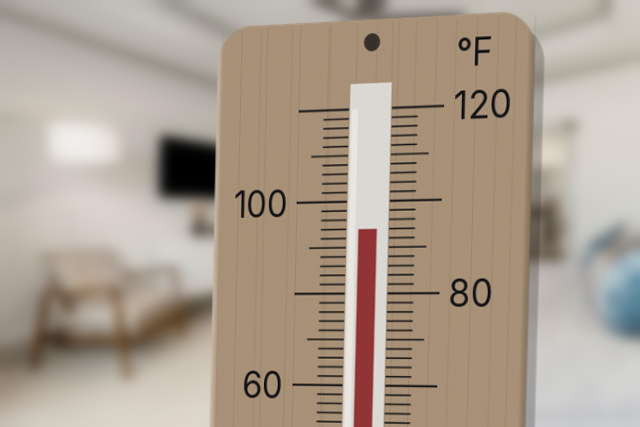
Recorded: 94 °F
